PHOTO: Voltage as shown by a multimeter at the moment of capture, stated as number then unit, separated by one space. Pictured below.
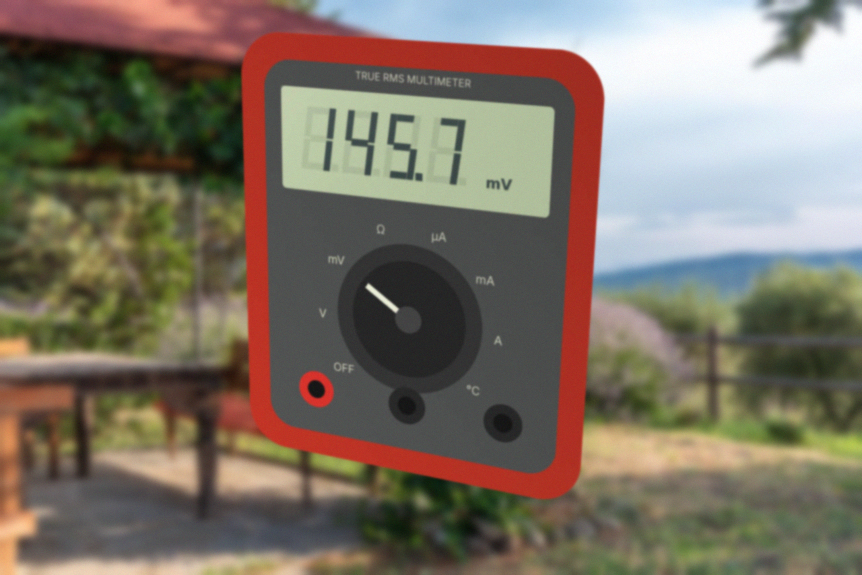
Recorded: 145.7 mV
